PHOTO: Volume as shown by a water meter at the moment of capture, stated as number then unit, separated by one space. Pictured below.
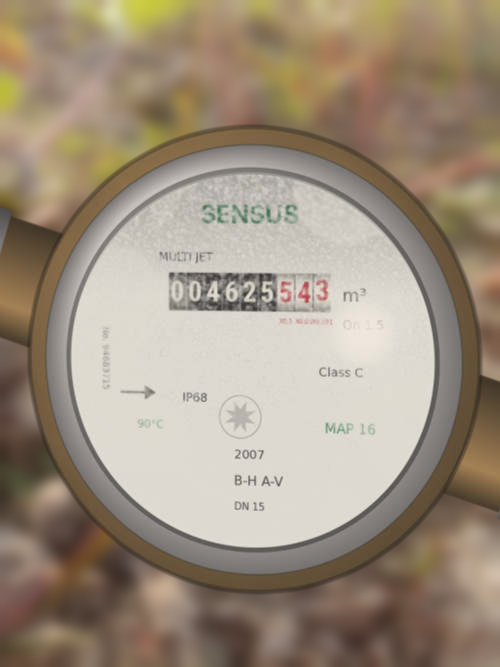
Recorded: 4625.543 m³
